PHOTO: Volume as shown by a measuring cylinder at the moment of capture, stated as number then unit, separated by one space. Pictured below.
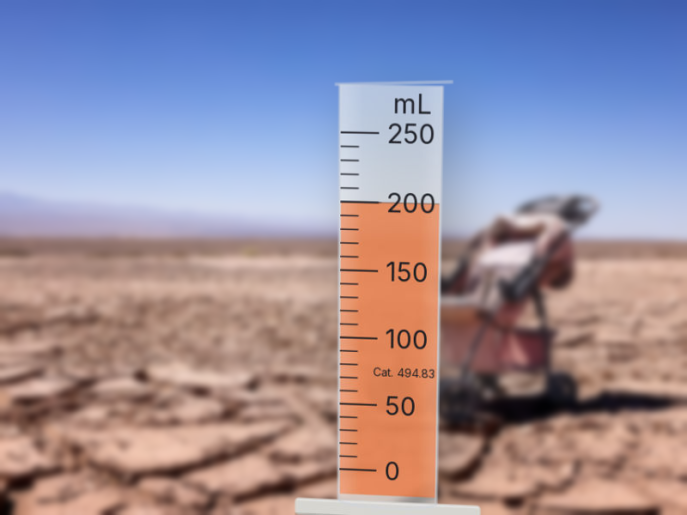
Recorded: 200 mL
